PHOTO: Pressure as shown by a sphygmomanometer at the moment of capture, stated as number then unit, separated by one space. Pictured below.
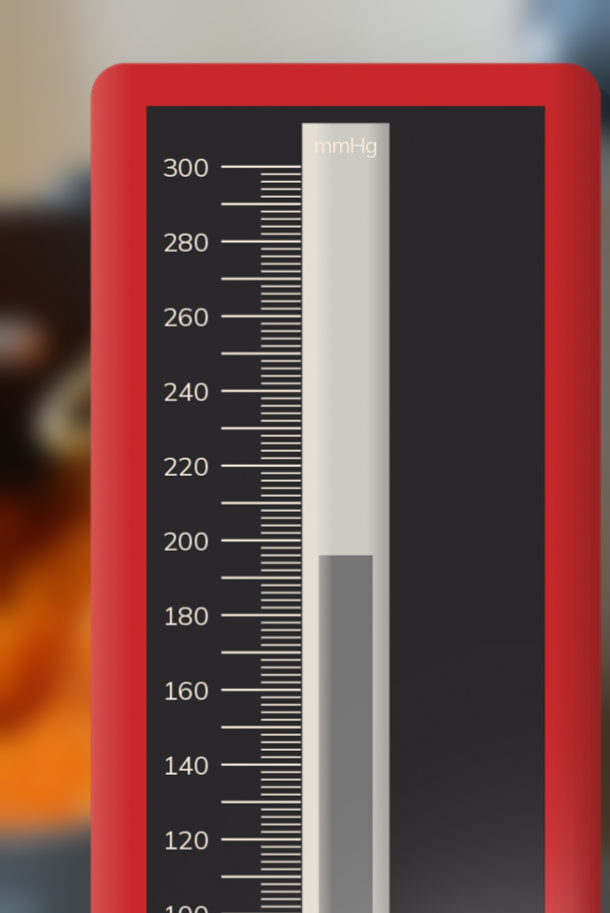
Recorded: 196 mmHg
